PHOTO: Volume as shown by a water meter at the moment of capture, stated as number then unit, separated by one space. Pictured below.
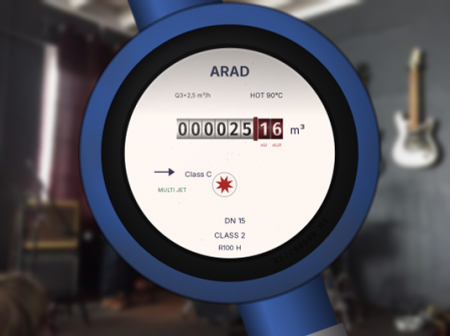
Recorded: 25.16 m³
